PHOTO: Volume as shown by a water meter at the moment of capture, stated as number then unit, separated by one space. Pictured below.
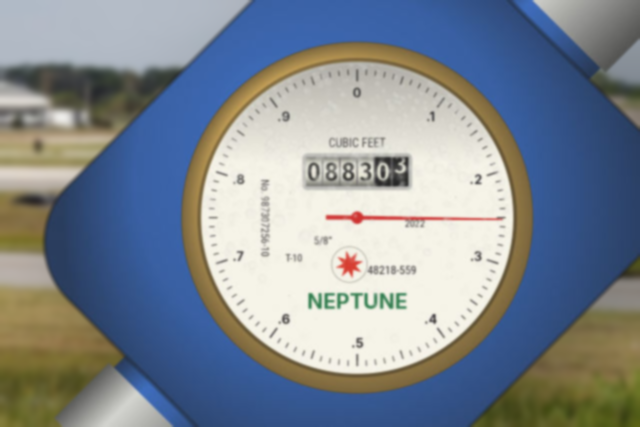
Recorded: 88303.25 ft³
